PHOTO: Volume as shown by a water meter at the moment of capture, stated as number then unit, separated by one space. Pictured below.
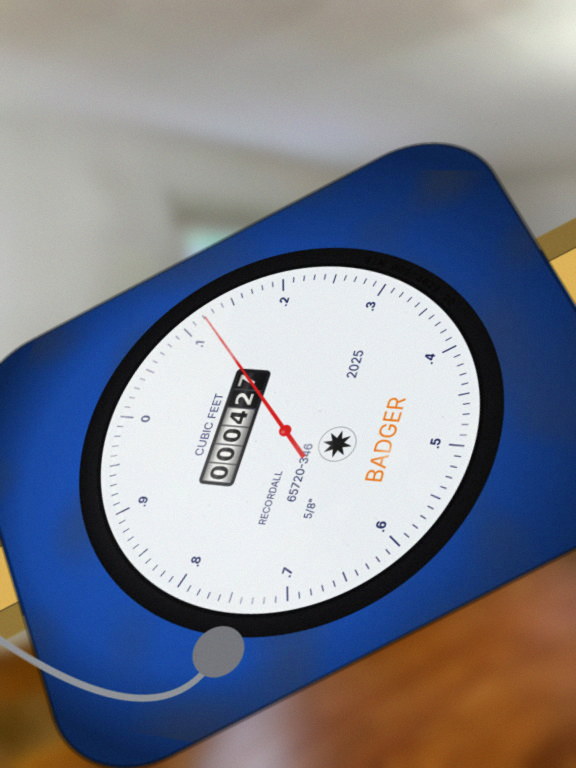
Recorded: 427.12 ft³
